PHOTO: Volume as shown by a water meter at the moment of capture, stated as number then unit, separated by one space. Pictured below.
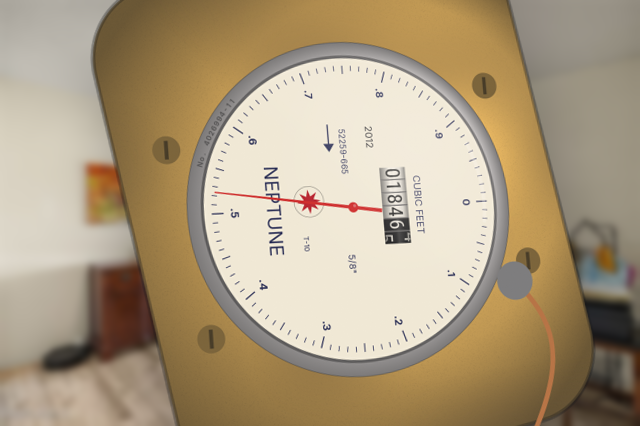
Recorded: 18464.52 ft³
